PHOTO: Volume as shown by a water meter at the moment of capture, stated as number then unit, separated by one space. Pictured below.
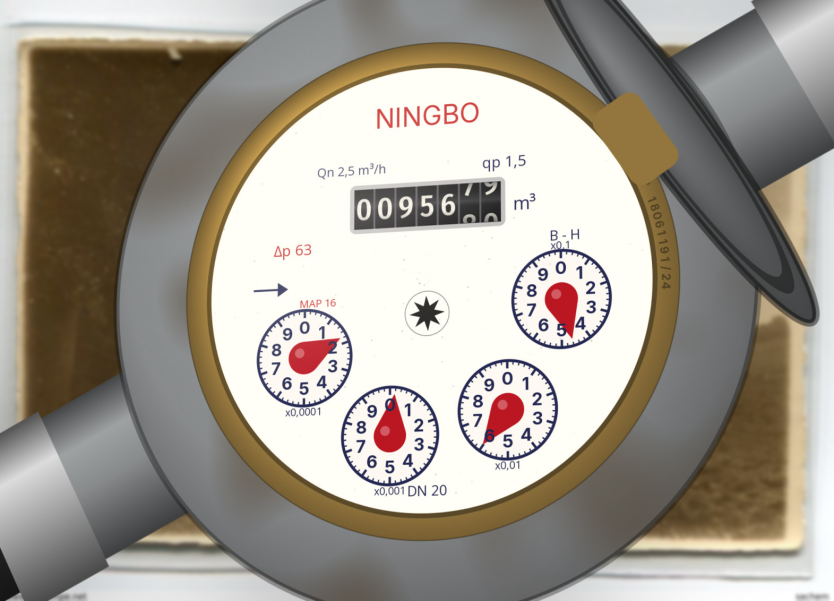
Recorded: 95679.4601 m³
